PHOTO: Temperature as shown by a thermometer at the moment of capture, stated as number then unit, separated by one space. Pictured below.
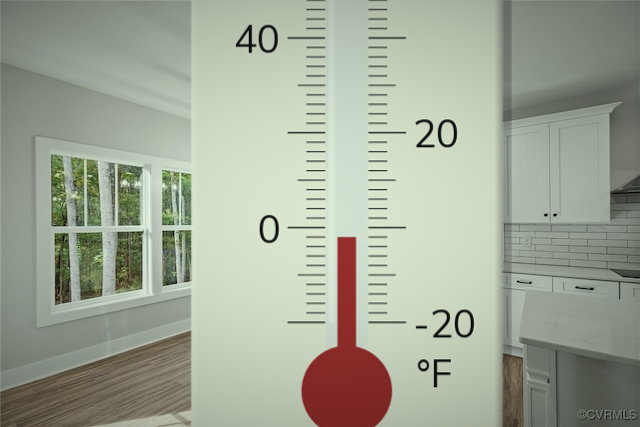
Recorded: -2 °F
